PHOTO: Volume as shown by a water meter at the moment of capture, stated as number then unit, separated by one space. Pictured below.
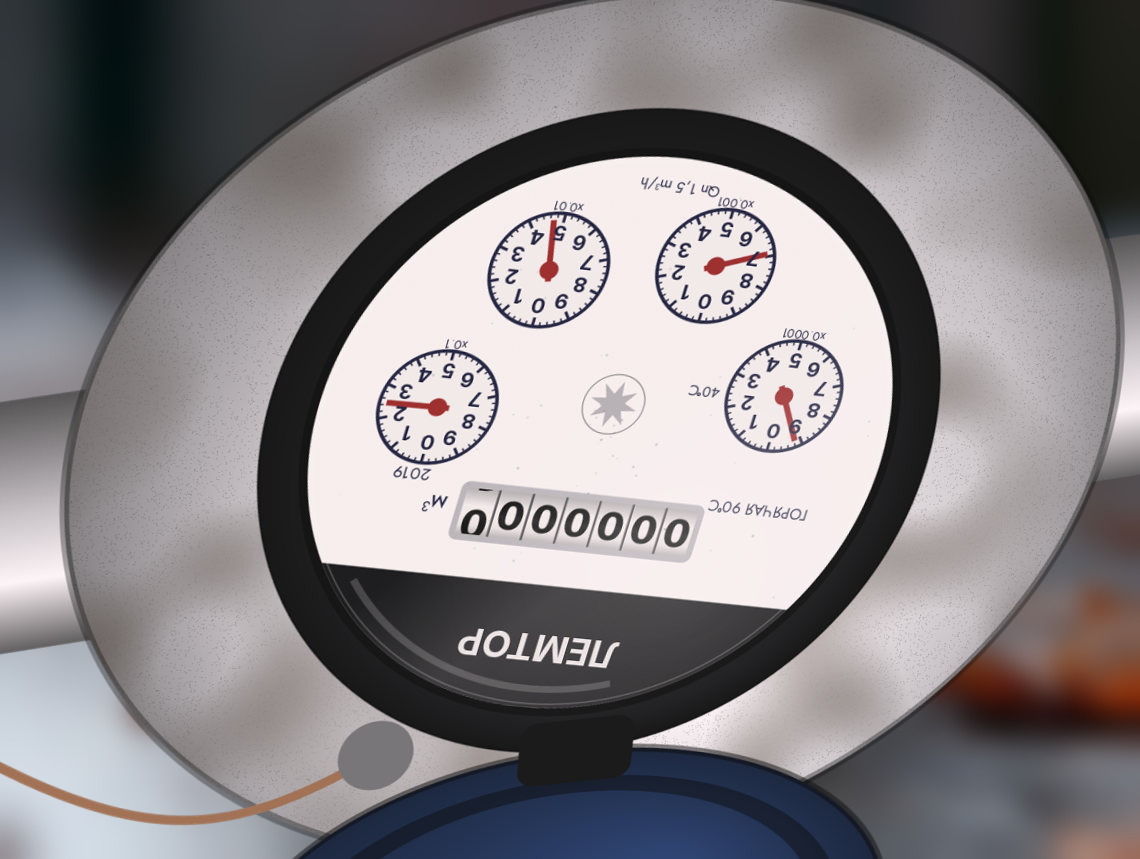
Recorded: 0.2469 m³
